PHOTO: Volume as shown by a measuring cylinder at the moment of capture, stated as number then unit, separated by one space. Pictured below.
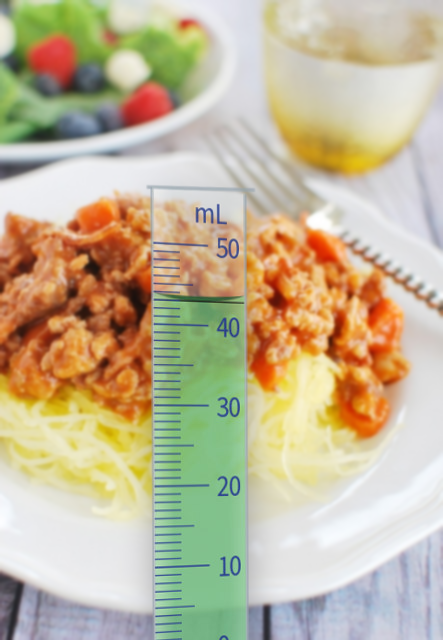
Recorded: 43 mL
